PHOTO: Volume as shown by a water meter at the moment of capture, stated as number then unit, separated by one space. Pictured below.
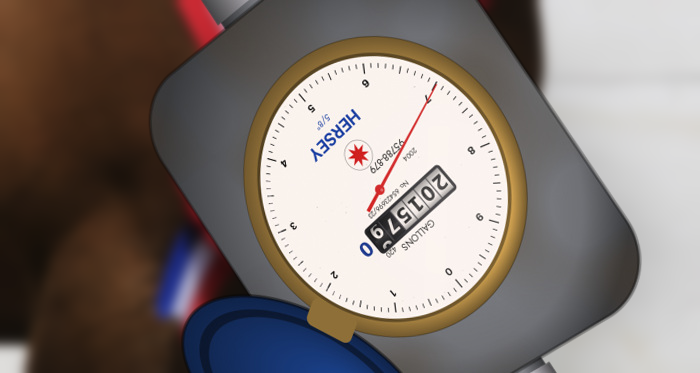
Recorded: 2015787.0 gal
